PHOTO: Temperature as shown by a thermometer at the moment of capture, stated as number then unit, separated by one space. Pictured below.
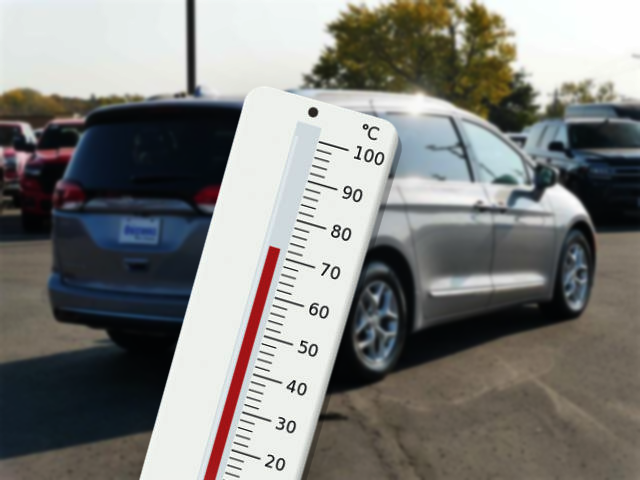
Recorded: 72 °C
